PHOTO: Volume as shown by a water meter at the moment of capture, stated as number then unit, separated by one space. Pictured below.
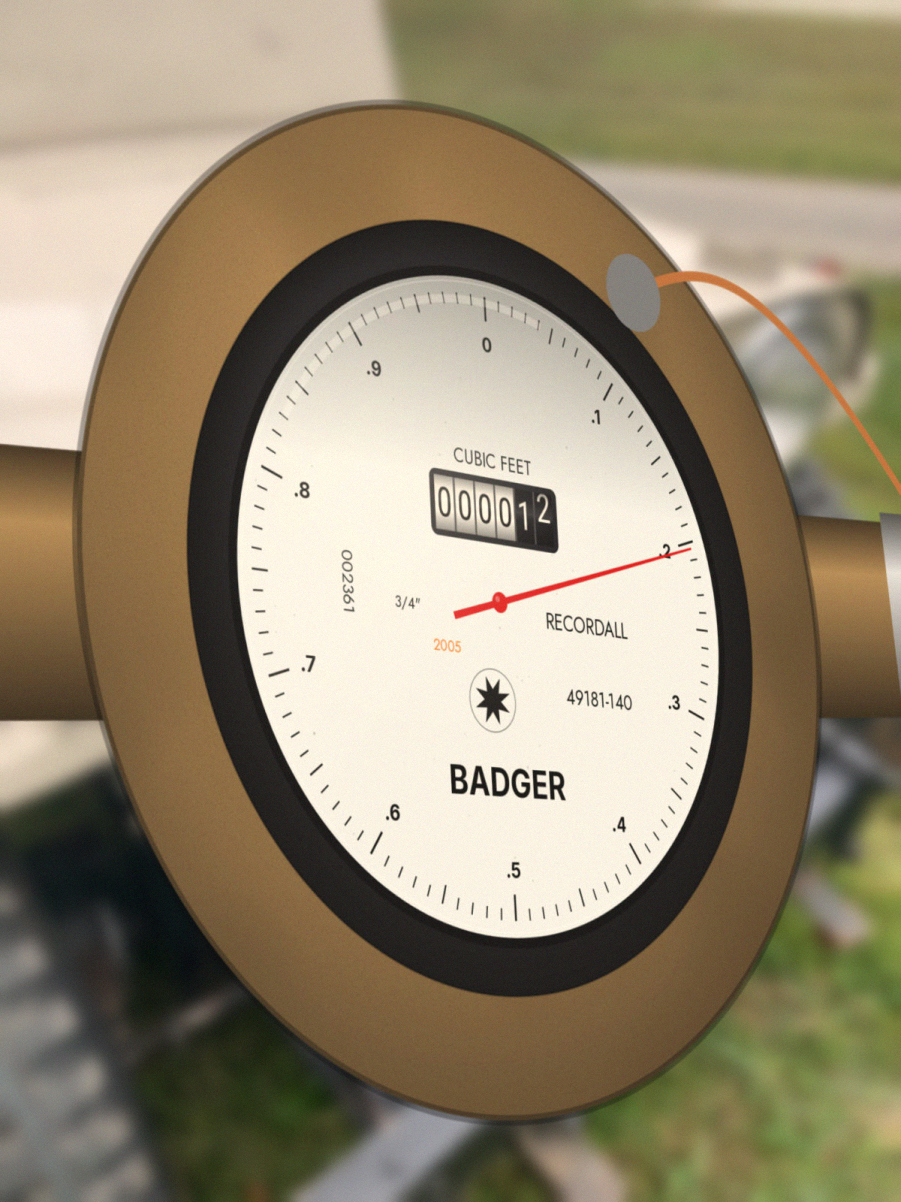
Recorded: 12.20 ft³
